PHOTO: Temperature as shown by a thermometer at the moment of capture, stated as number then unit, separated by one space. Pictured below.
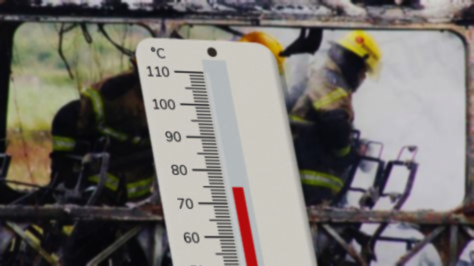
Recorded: 75 °C
